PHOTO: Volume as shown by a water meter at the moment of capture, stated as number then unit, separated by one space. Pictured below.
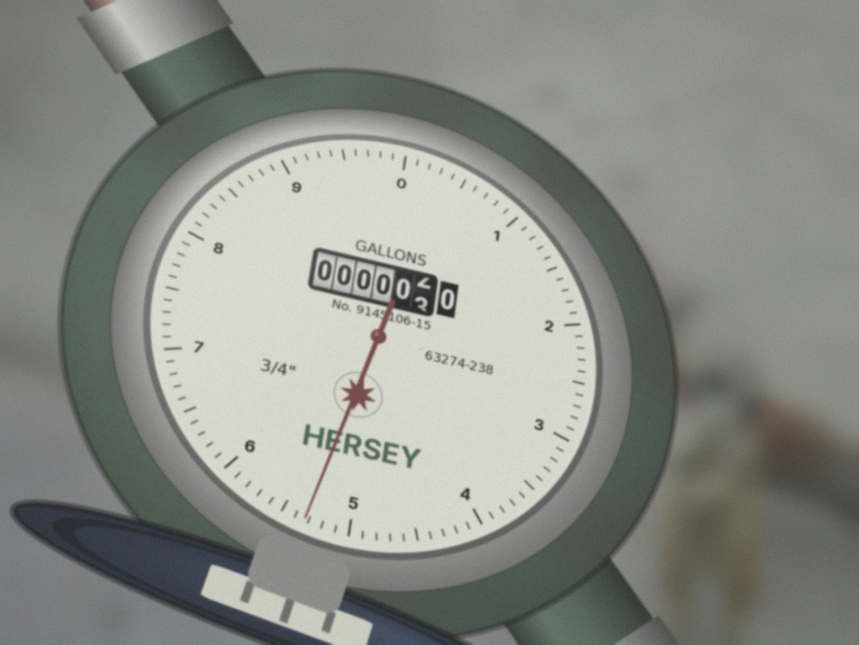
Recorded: 25.3 gal
